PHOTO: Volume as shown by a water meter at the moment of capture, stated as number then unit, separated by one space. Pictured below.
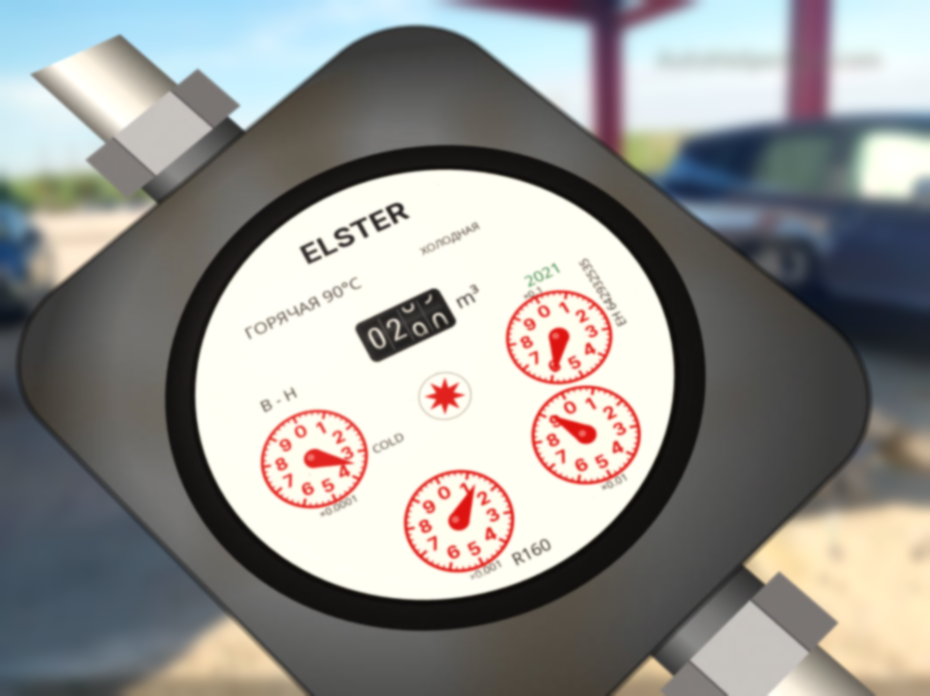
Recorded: 289.5913 m³
